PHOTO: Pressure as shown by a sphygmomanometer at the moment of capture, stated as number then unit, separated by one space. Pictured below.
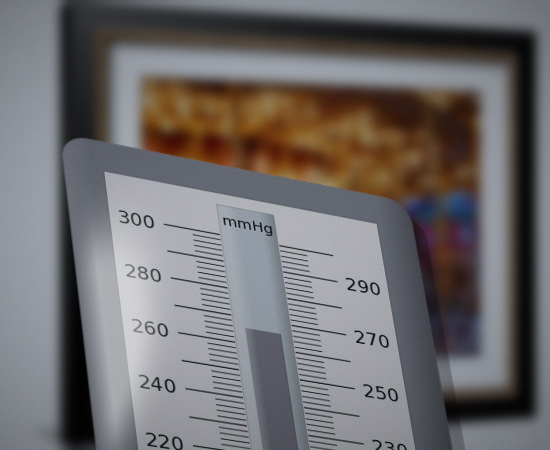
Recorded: 266 mmHg
